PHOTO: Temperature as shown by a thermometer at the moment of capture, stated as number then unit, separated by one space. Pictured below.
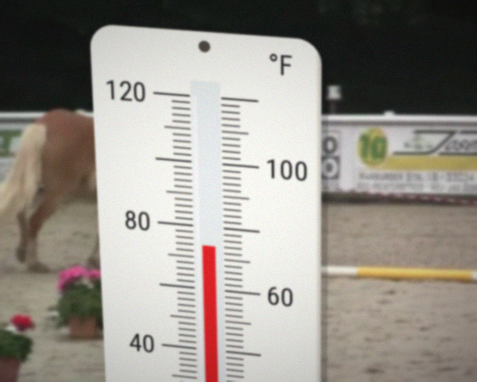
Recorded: 74 °F
